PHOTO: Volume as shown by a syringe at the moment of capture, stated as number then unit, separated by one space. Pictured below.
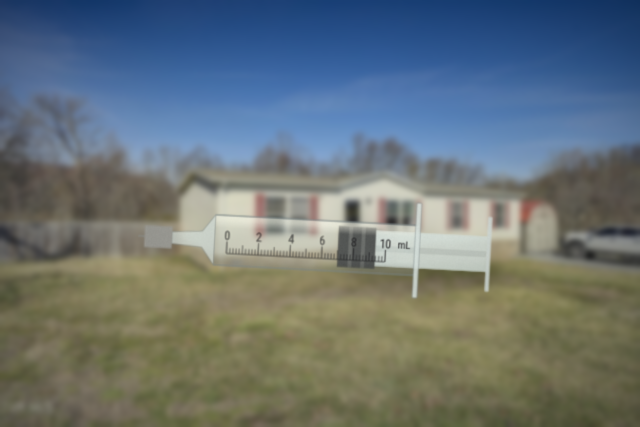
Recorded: 7 mL
